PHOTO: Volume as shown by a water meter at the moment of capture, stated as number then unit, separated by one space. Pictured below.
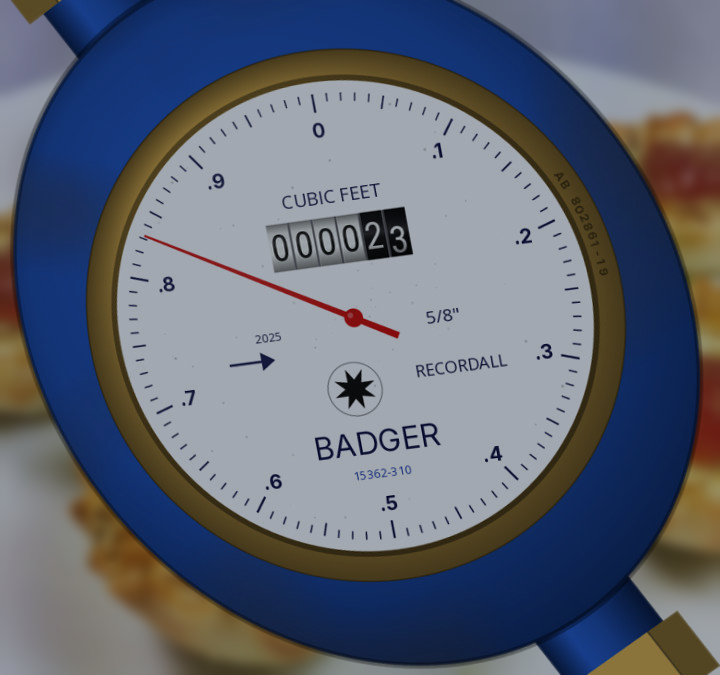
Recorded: 22.83 ft³
